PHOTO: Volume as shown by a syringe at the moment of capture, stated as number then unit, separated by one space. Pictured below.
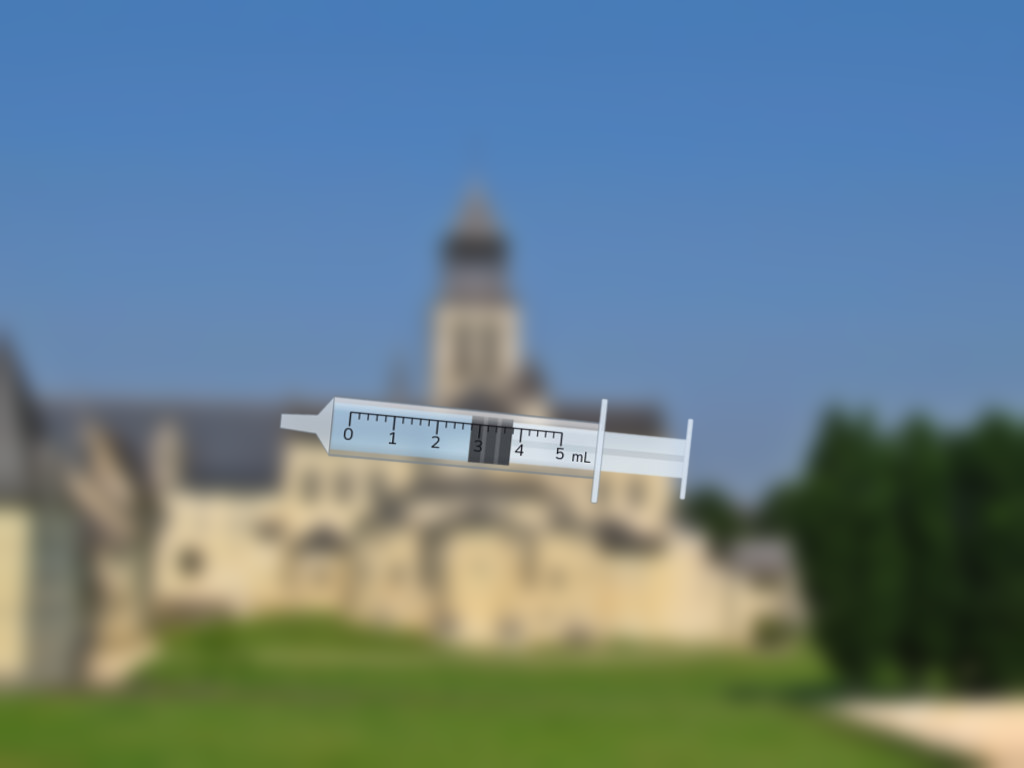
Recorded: 2.8 mL
